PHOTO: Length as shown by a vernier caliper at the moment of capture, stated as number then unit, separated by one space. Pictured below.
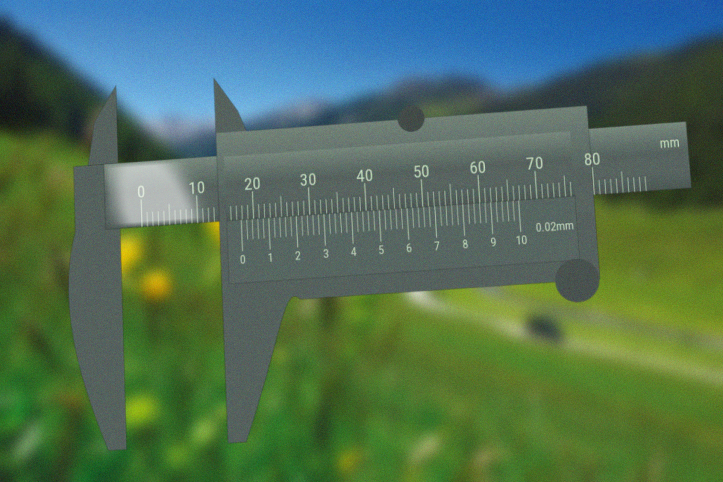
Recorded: 17.8 mm
